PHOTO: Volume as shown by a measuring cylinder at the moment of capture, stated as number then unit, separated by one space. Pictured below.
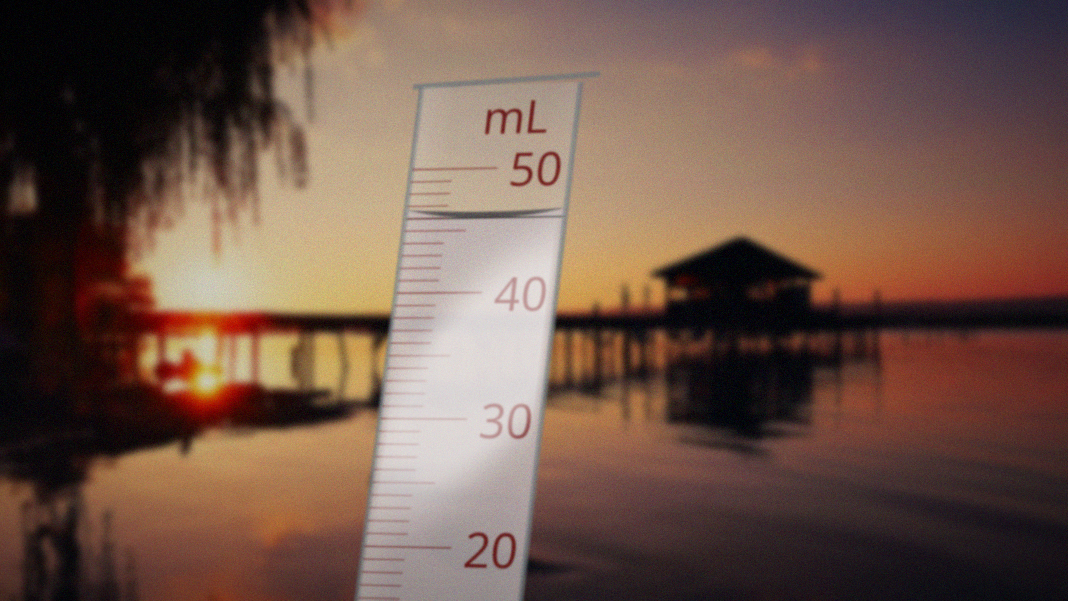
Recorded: 46 mL
